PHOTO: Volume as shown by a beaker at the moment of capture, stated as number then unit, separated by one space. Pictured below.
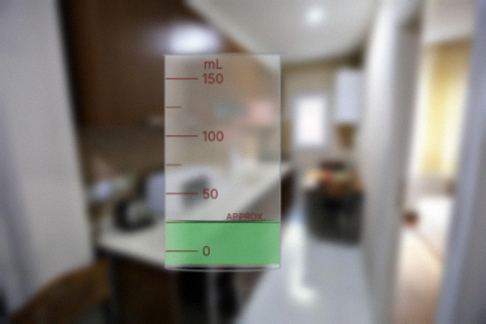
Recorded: 25 mL
